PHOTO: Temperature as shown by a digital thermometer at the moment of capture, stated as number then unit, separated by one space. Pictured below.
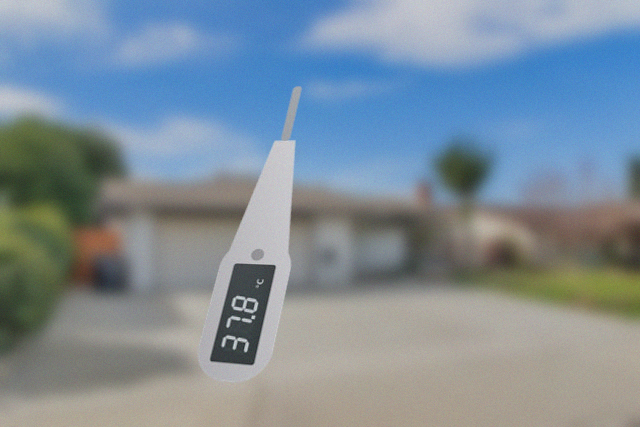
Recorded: 37.8 °C
